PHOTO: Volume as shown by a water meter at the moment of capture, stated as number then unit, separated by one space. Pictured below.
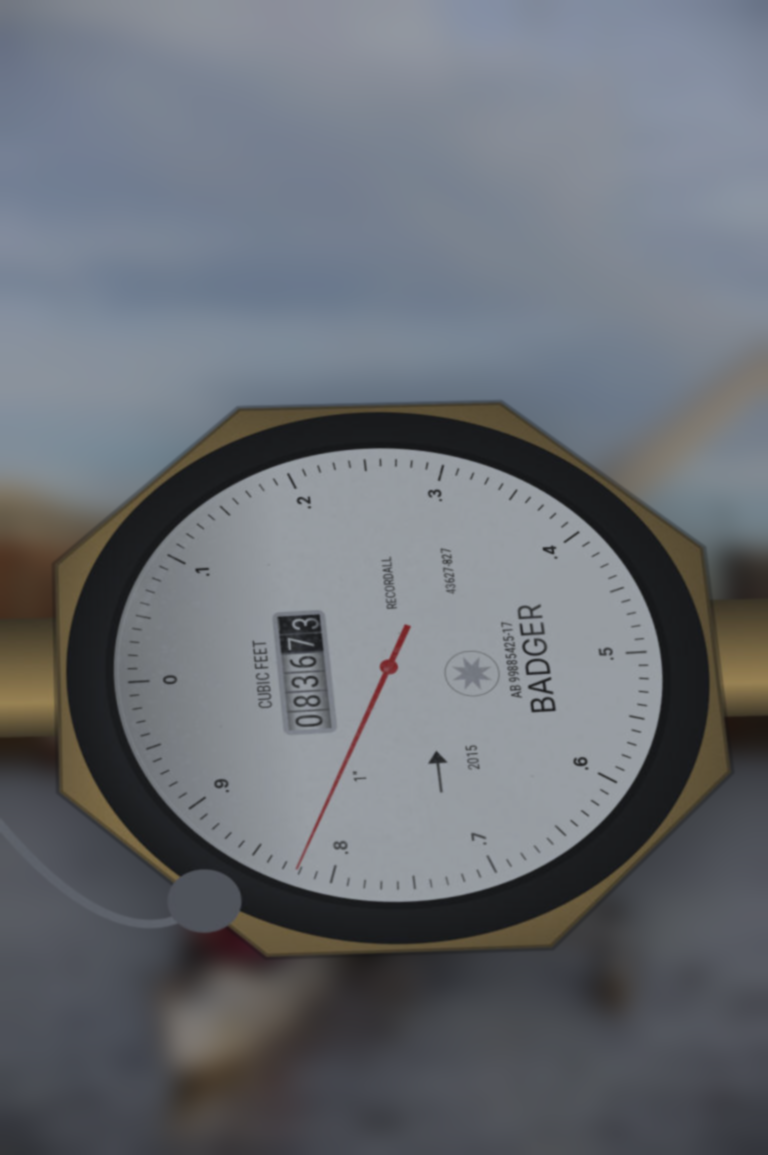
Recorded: 83672.82 ft³
